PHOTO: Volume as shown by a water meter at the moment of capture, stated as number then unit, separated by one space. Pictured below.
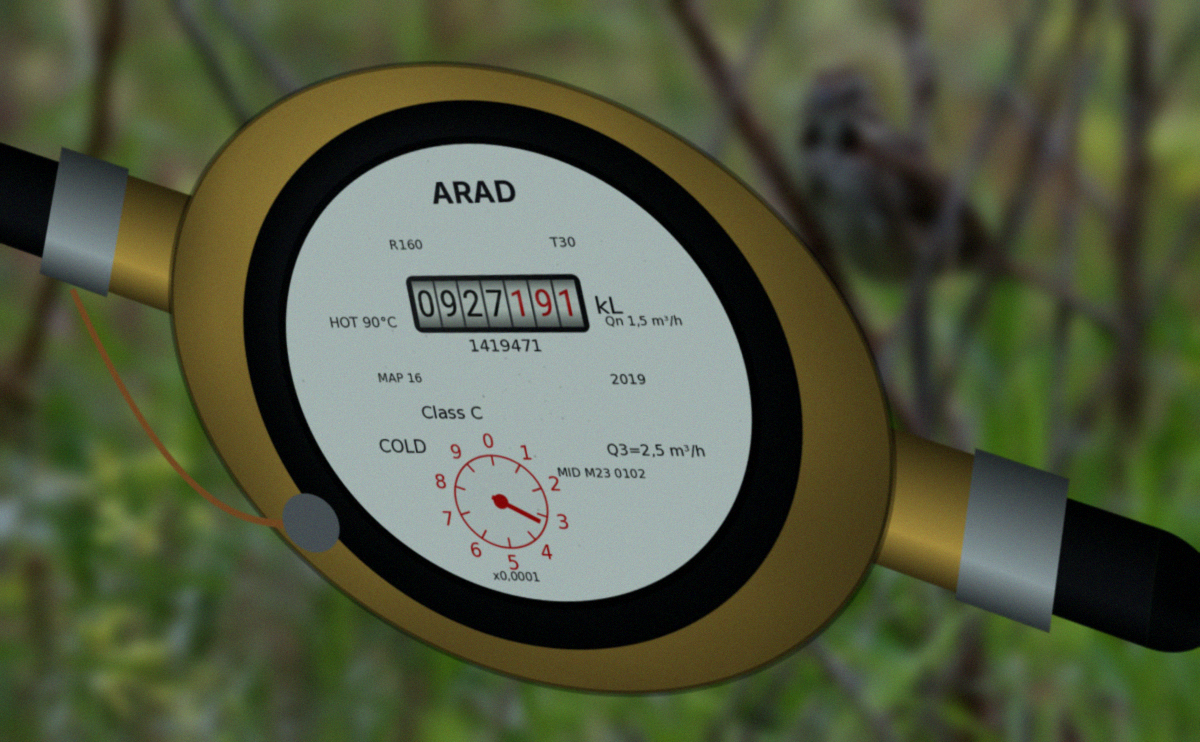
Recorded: 927.1913 kL
